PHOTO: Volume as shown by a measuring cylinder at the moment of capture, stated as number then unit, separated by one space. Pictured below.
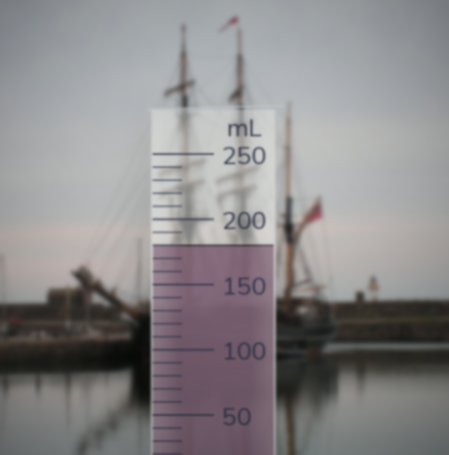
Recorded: 180 mL
